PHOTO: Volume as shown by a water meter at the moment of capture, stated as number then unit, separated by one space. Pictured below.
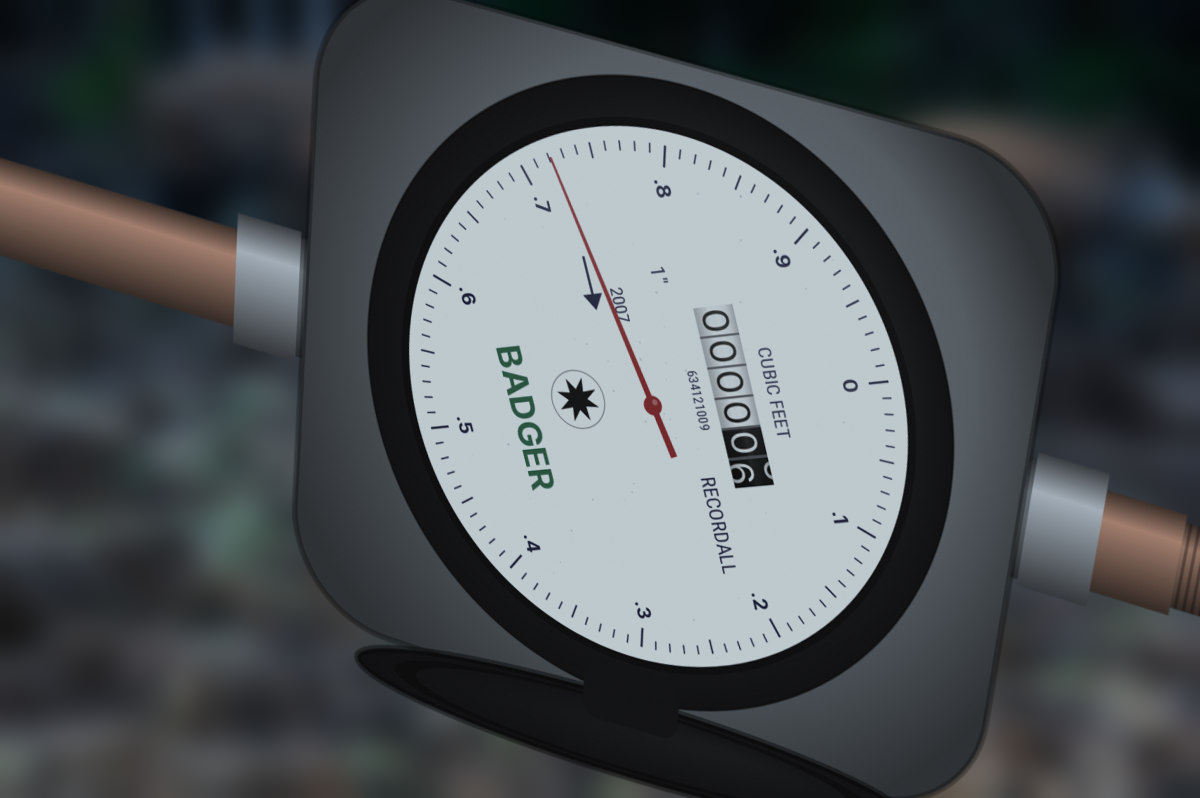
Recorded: 5.72 ft³
